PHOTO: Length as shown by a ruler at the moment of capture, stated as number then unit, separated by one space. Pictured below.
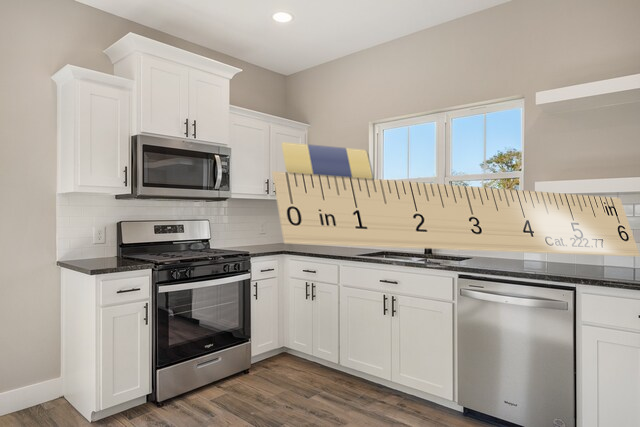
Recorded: 1.375 in
